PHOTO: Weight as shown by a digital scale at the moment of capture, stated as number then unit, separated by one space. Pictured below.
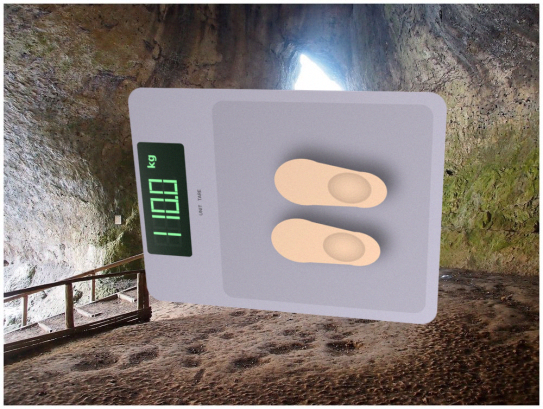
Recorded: 110.0 kg
